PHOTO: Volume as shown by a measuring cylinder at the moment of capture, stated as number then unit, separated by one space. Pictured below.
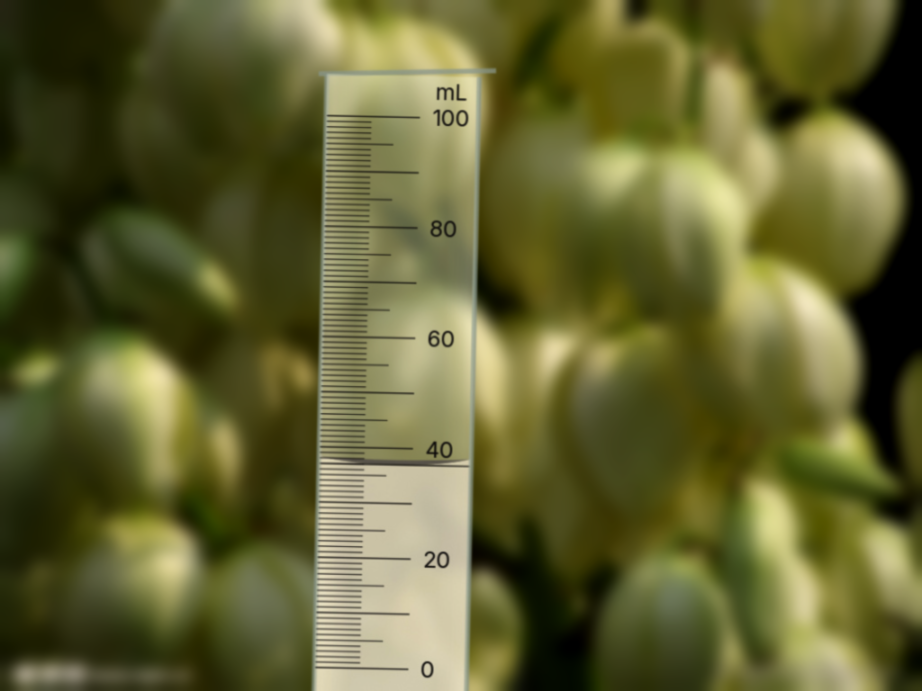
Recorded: 37 mL
